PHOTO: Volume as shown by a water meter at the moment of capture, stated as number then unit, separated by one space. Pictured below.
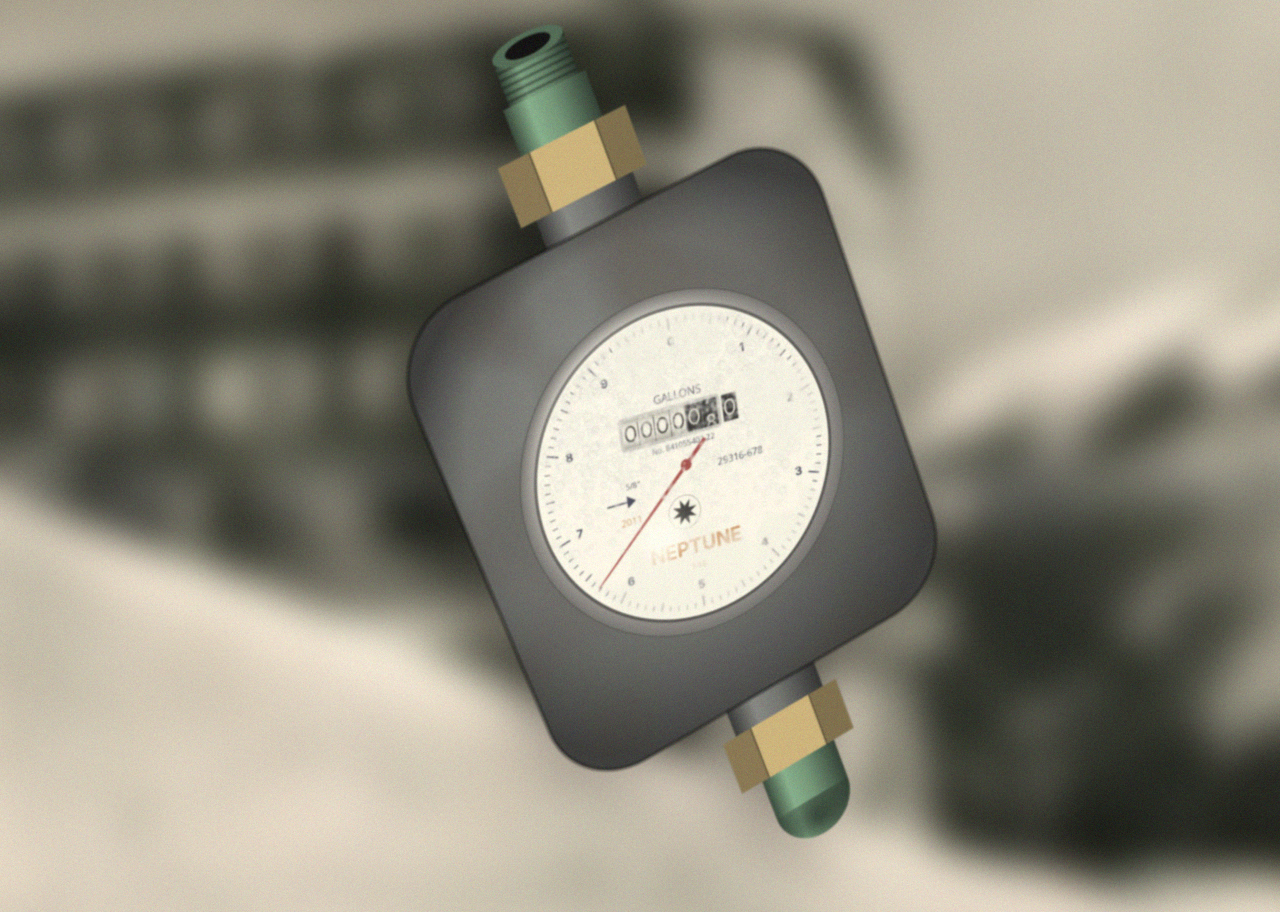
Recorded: 76.3 gal
